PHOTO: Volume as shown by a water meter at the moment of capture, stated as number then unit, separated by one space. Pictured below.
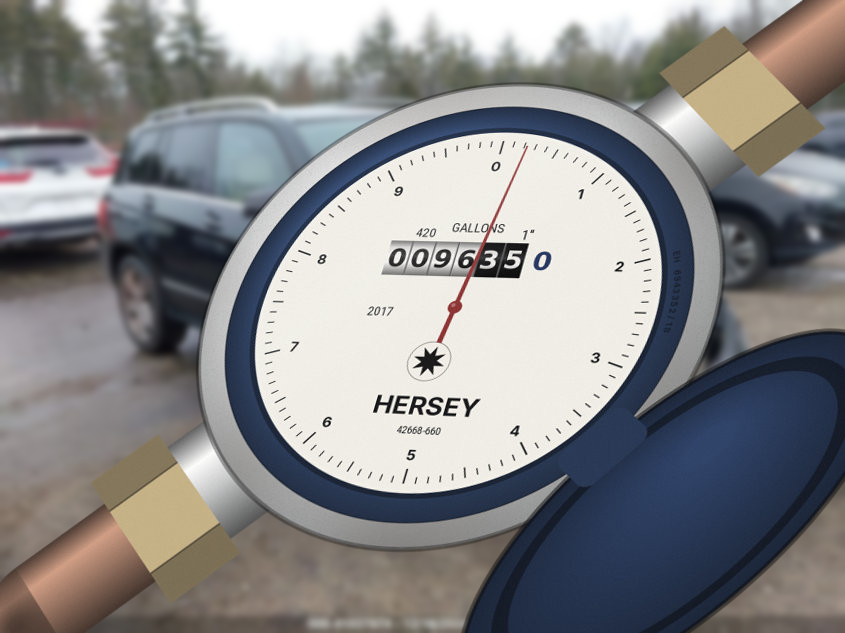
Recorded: 96350.2 gal
